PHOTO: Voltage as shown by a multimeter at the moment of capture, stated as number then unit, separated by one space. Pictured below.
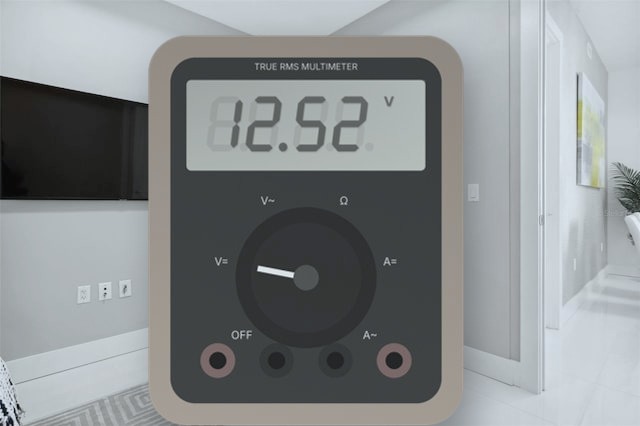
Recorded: 12.52 V
